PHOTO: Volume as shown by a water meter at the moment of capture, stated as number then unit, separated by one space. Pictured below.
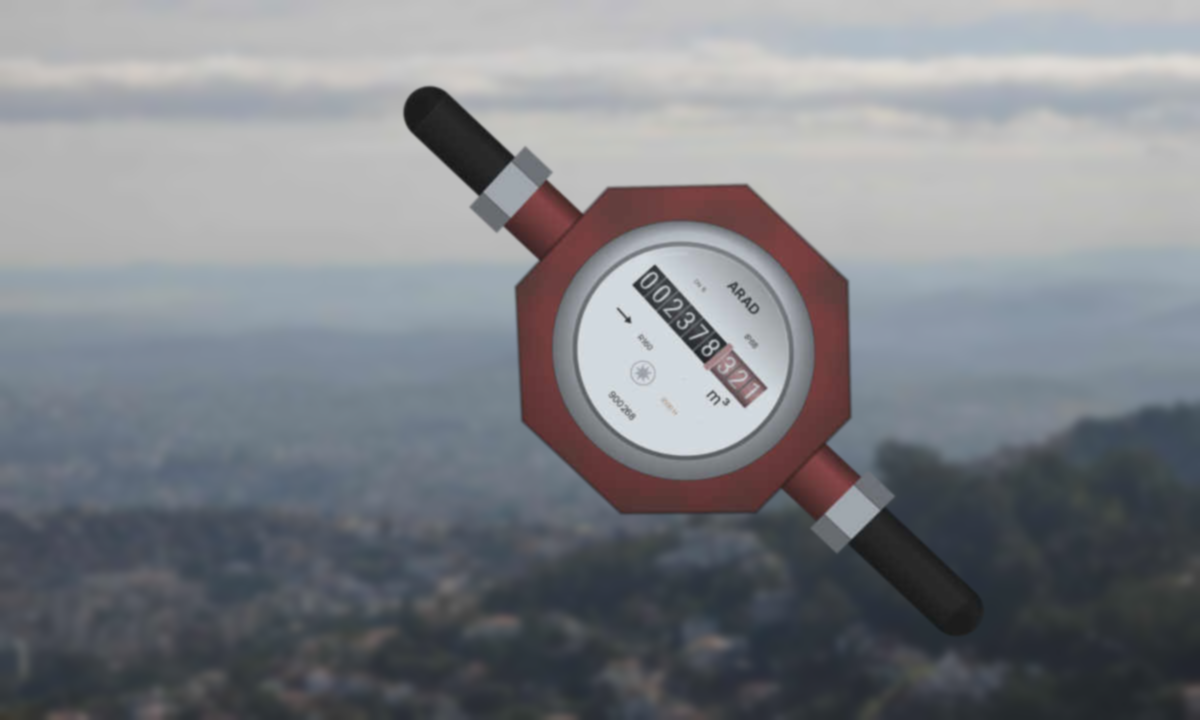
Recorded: 2378.321 m³
